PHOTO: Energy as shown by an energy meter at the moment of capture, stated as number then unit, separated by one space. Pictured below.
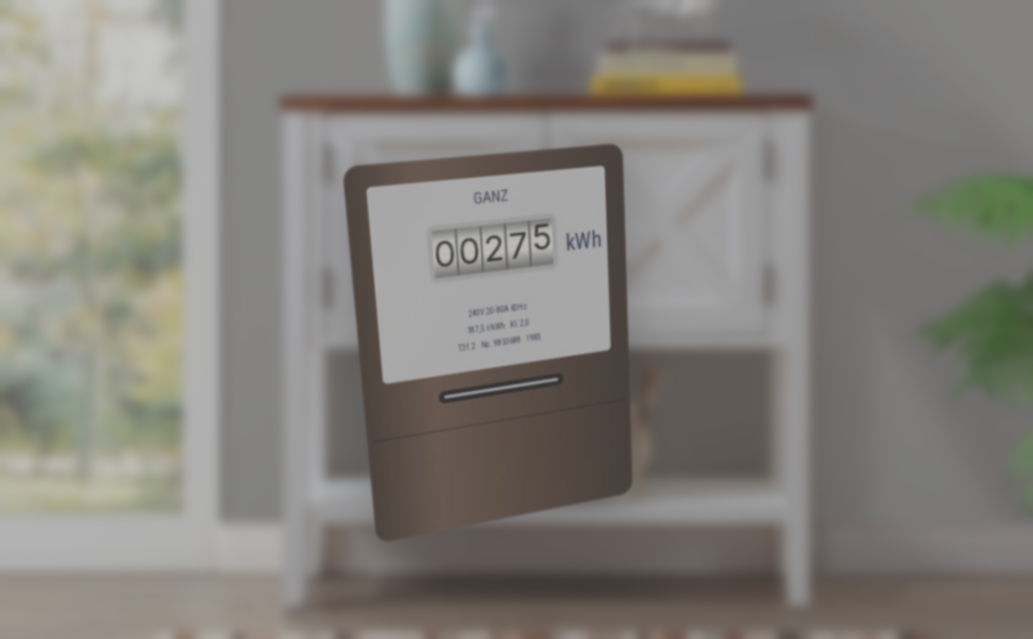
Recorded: 275 kWh
